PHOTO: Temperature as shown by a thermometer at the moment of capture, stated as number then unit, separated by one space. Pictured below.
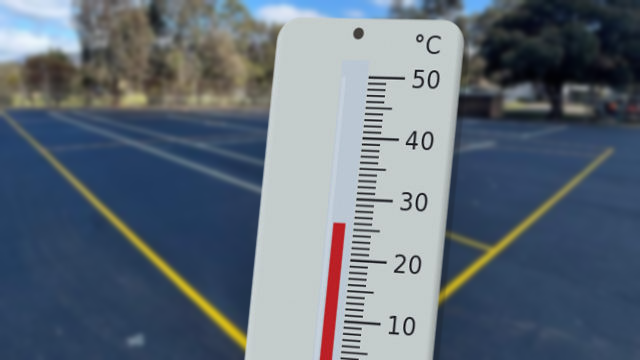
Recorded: 26 °C
